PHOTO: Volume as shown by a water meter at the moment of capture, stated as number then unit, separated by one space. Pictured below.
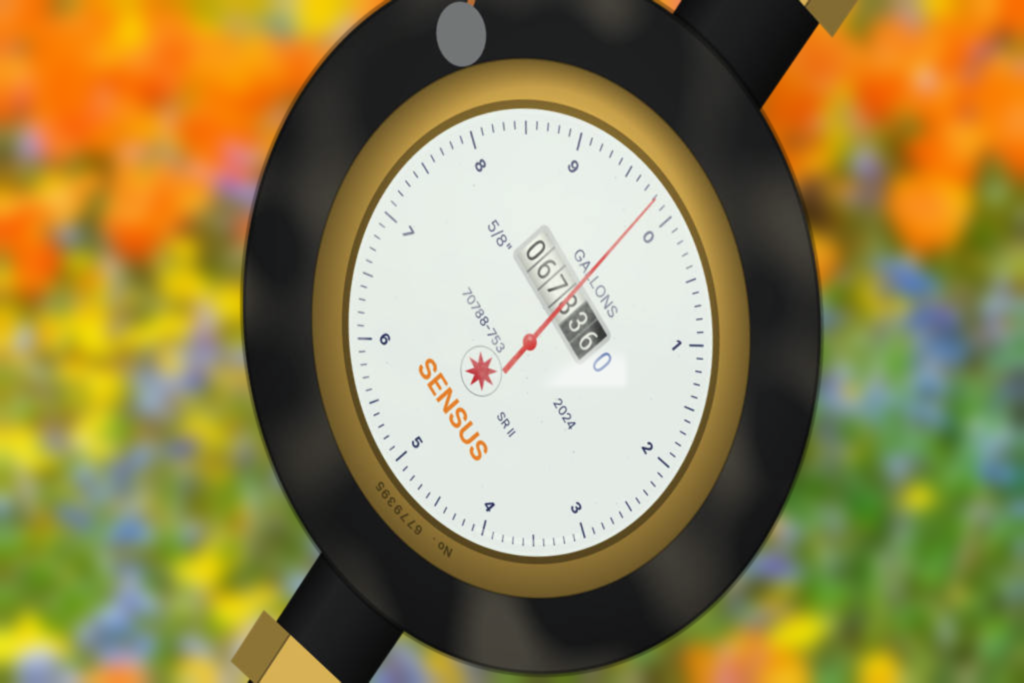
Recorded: 678359.8 gal
